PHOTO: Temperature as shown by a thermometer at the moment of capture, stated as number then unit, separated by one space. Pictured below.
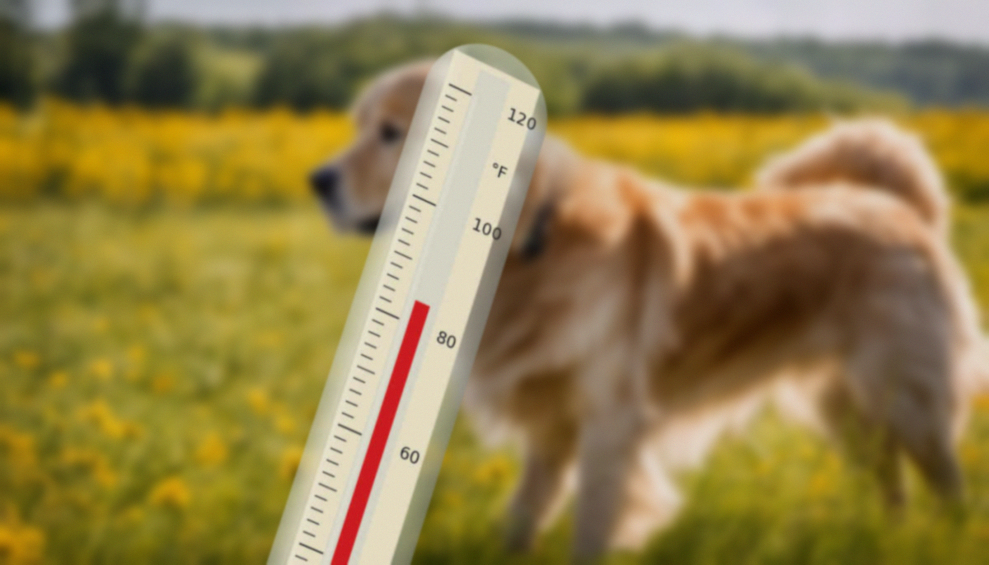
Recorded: 84 °F
